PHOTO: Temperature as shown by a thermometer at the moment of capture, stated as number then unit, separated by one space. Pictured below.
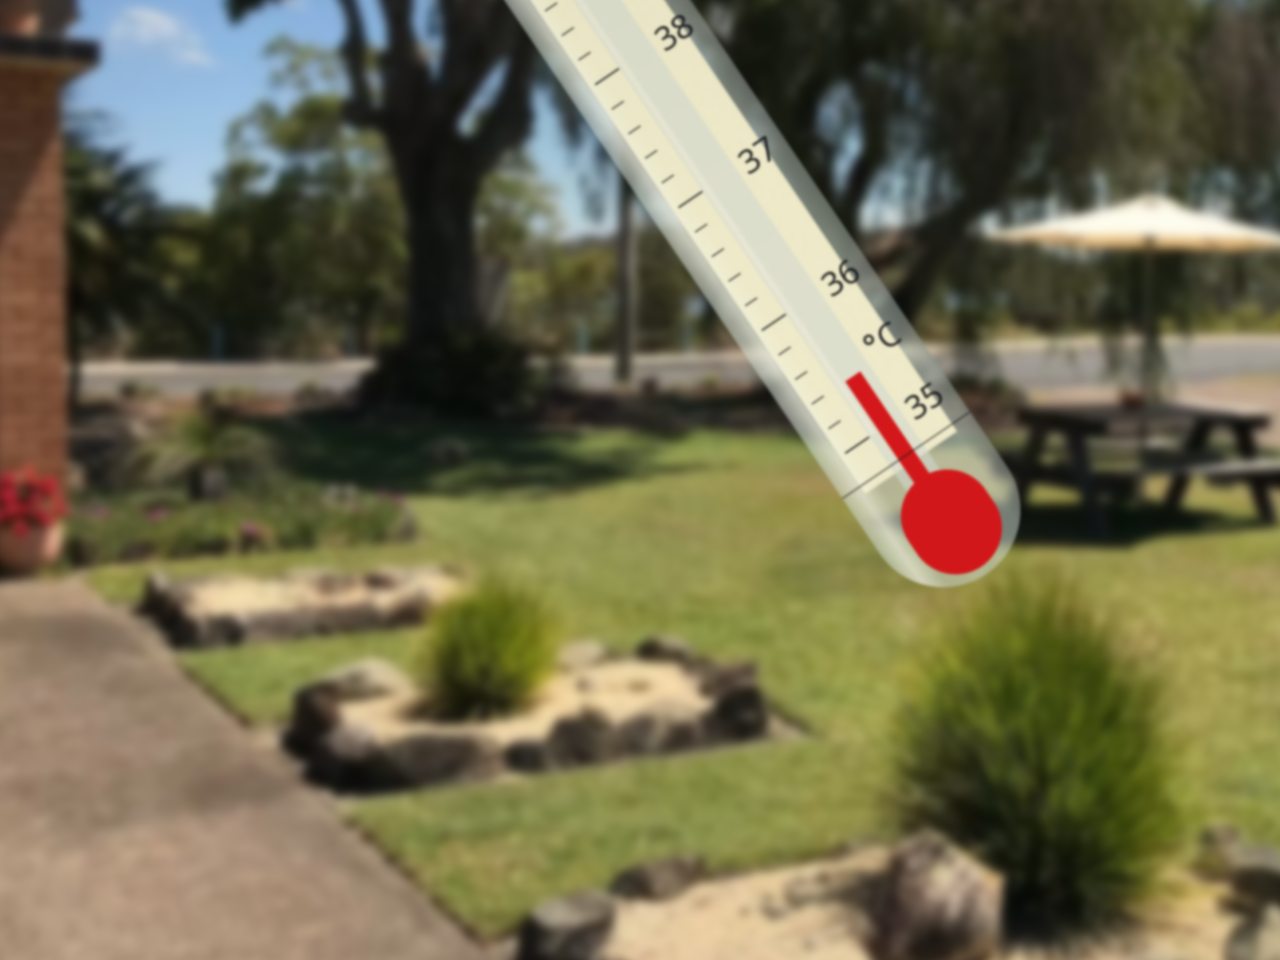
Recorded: 35.4 °C
